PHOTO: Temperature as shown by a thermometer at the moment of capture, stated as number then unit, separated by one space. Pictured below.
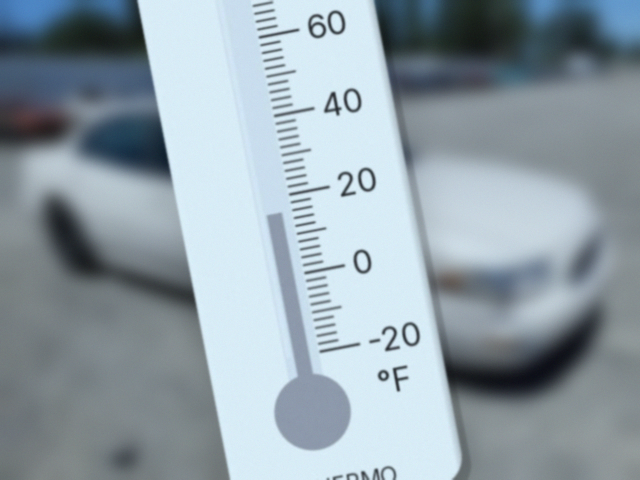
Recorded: 16 °F
